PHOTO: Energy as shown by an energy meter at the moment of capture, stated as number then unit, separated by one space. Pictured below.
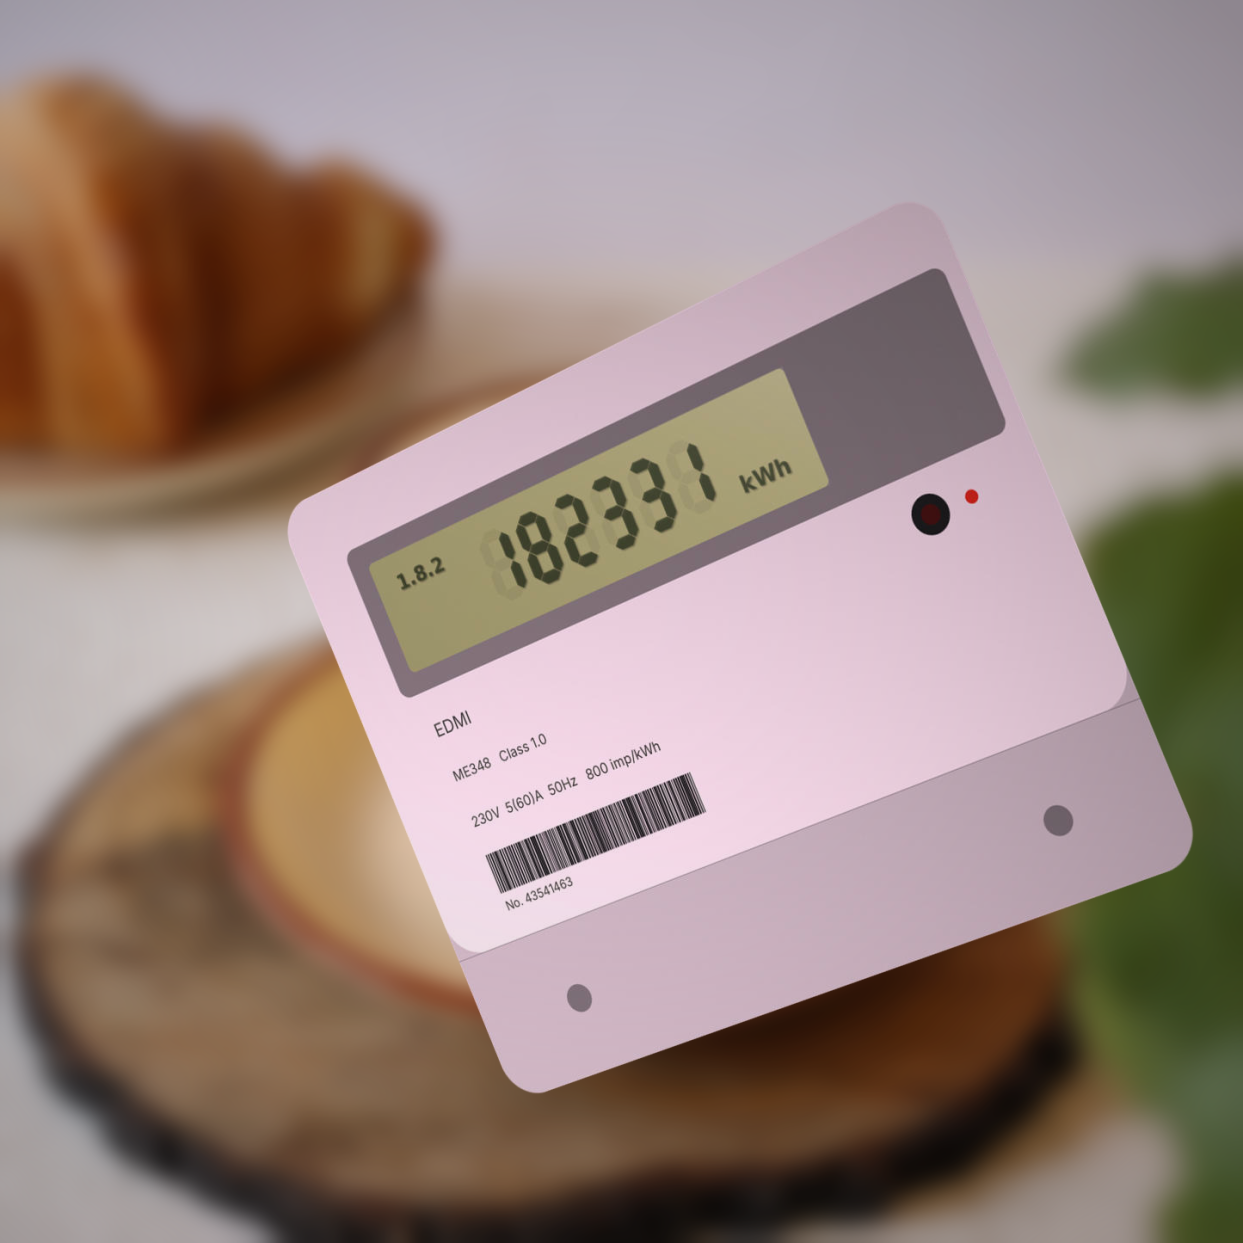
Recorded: 182331 kWh
